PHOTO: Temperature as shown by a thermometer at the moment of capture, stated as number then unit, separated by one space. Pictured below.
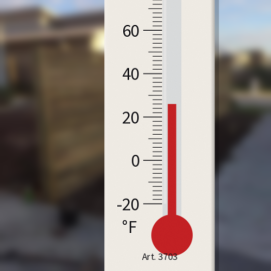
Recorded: 26 °F
